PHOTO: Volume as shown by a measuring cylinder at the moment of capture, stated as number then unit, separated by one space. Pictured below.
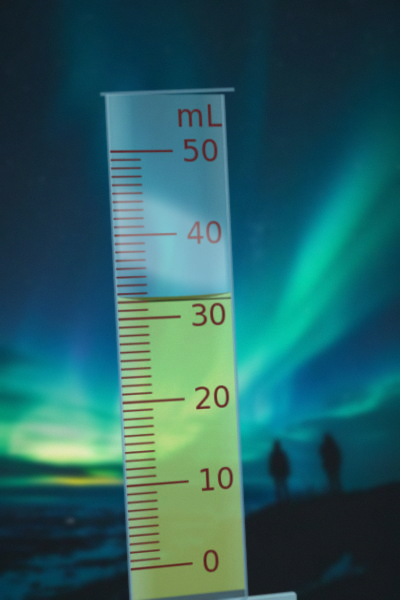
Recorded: 32 mL
